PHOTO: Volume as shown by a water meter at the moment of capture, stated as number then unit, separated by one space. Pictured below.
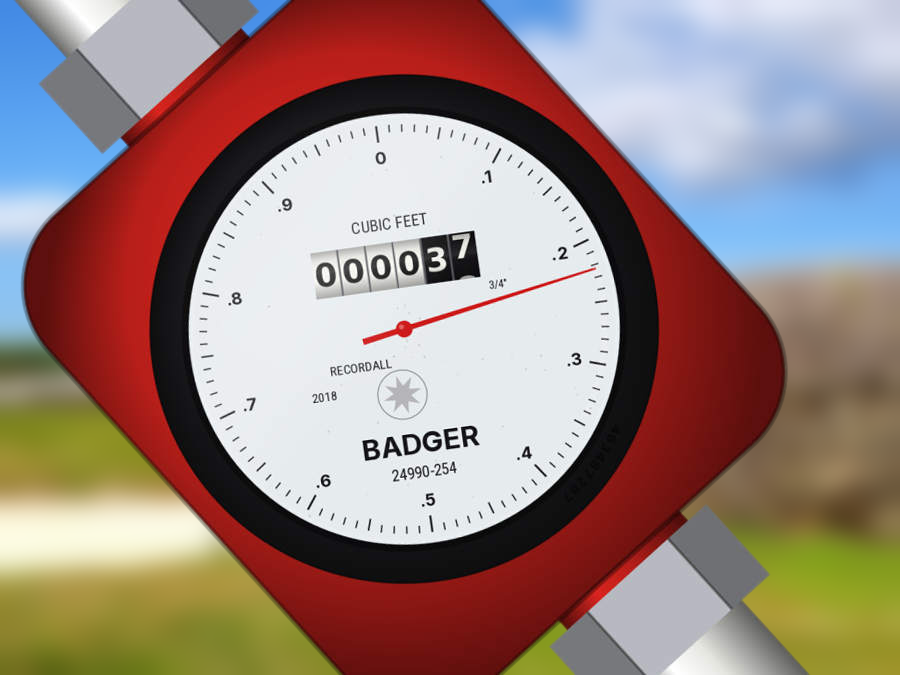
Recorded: 37.22 ft³
